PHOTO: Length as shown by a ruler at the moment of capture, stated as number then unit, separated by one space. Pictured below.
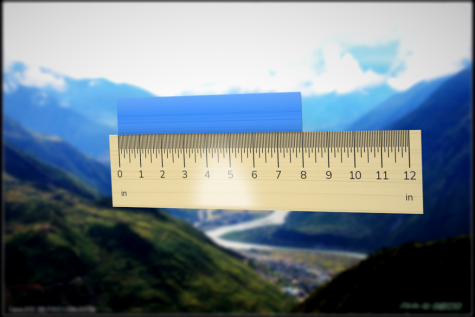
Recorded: 8 in
